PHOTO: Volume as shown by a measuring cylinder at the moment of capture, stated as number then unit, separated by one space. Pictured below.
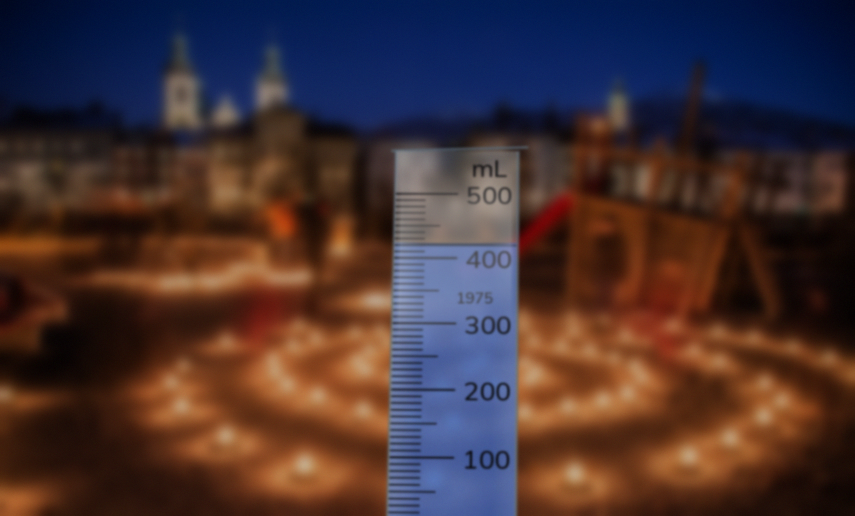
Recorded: 420 mL
